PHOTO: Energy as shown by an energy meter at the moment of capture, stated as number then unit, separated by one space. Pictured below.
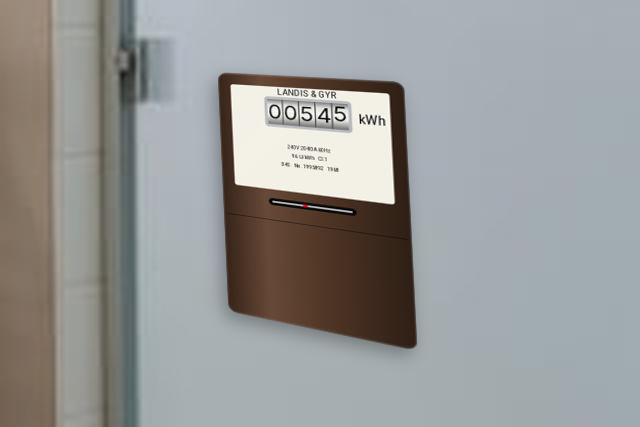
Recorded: 545 kWh
